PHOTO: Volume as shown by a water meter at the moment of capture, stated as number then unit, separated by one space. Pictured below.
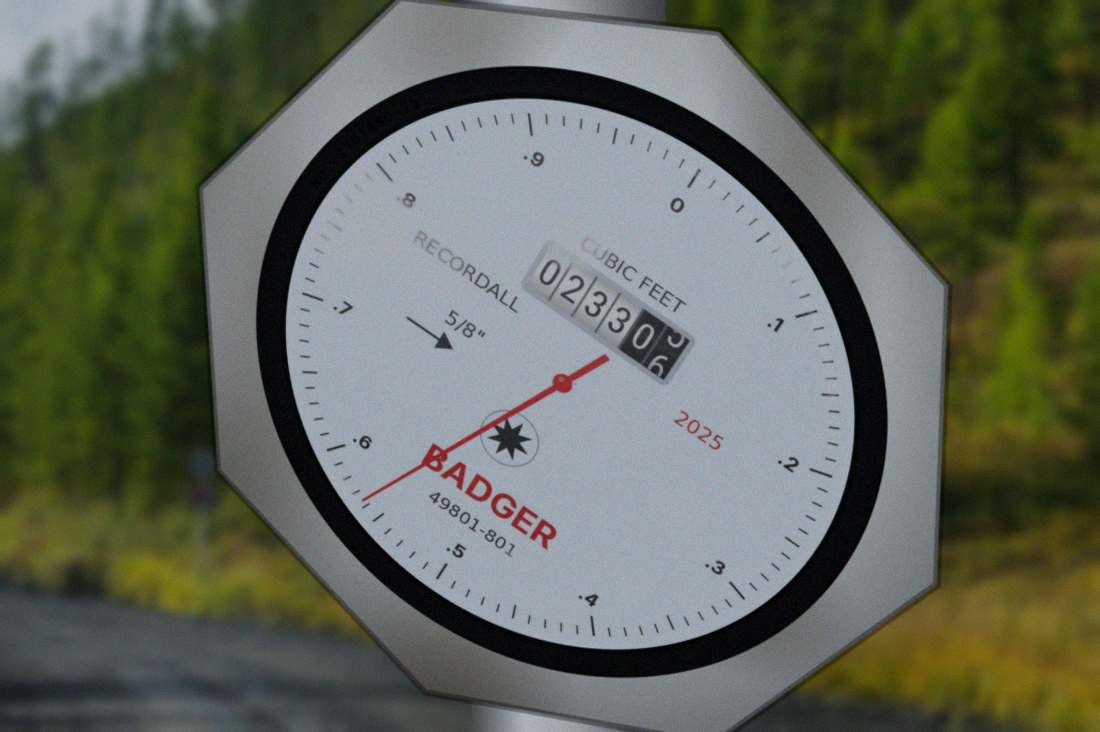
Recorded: 23305.56 ft³
